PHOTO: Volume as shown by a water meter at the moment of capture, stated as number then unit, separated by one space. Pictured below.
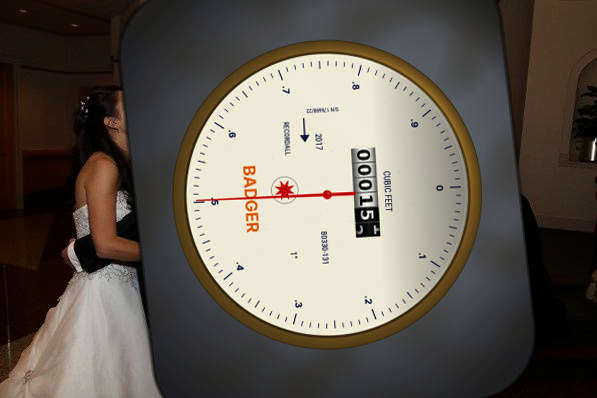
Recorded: 151.50 ft³
